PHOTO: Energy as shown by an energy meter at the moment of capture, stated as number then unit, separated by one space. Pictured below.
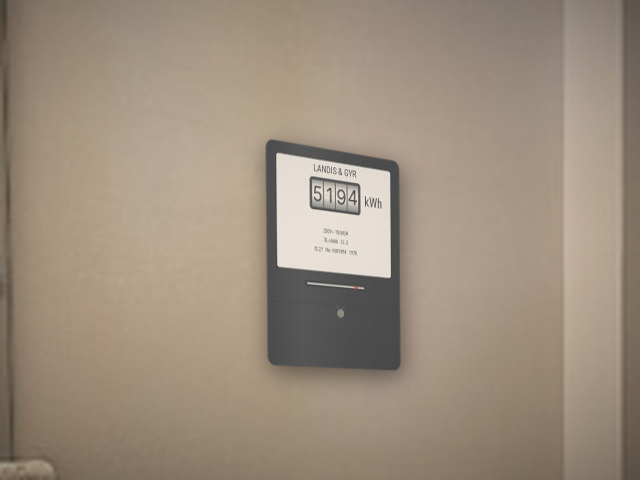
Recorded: 5194 kWh
